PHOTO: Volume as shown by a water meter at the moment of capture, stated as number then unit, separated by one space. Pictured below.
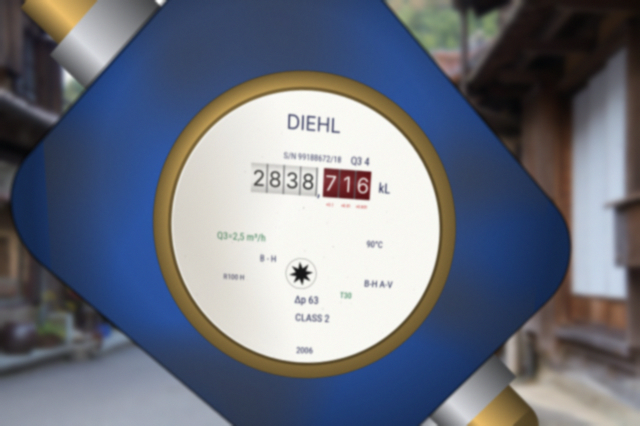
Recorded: 2838.716 kL
